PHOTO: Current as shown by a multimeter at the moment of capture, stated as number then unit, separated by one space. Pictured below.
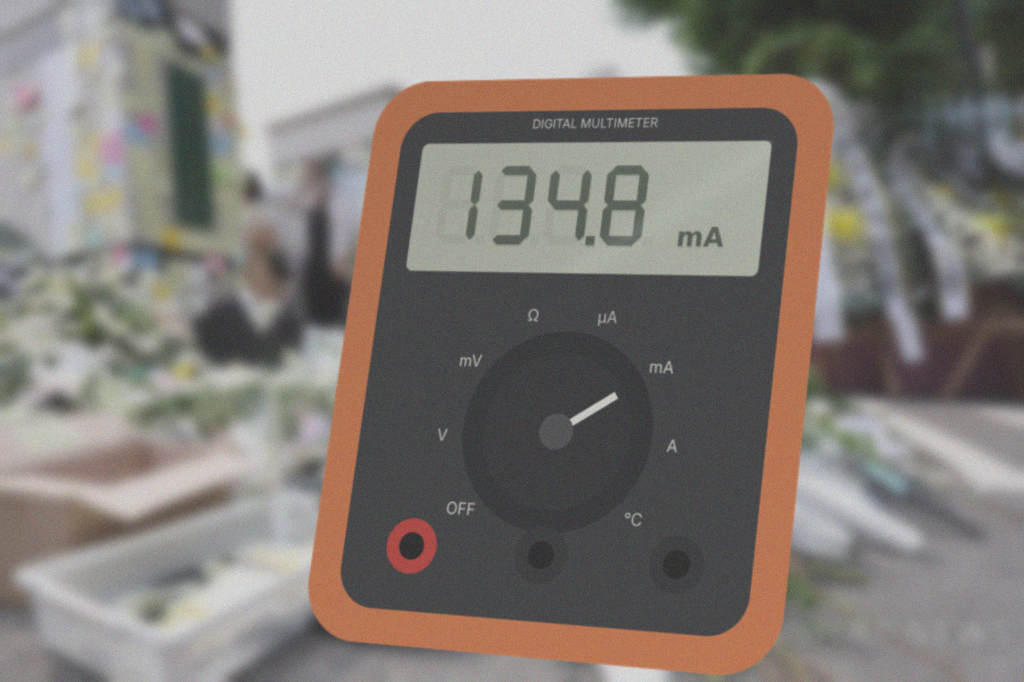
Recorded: 134.8 mA
